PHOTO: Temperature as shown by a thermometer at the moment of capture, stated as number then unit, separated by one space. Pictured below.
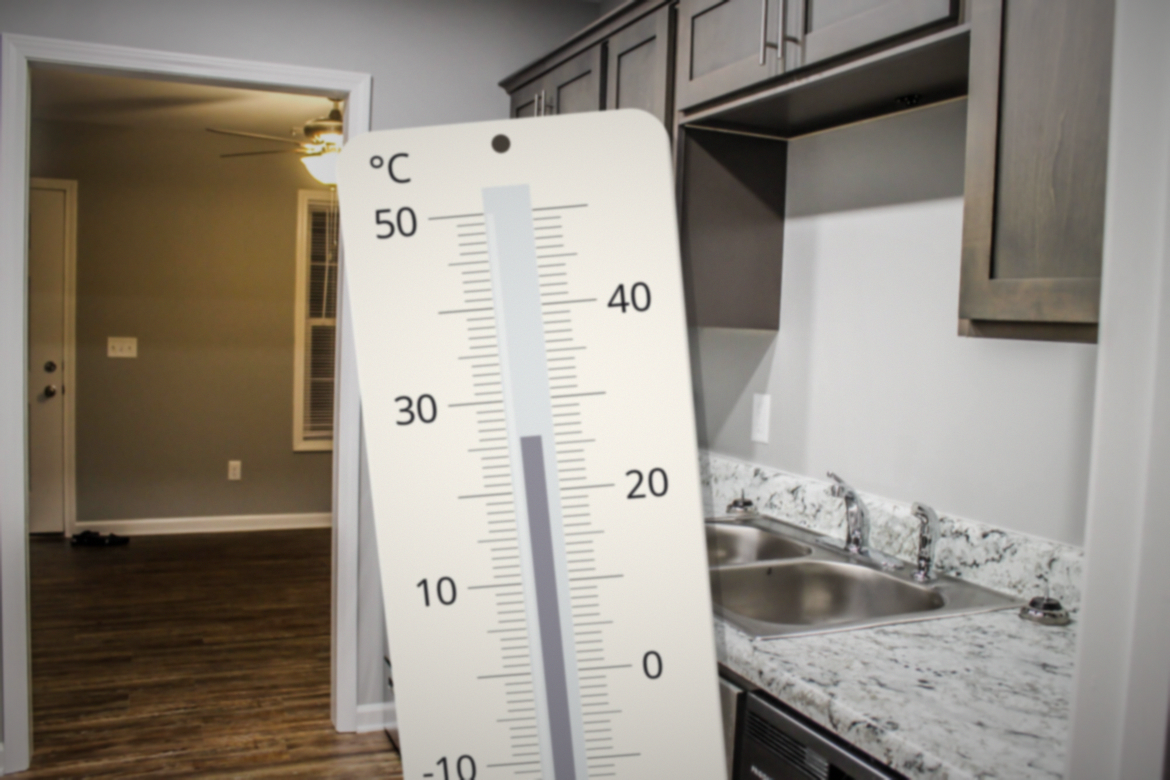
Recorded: 26 °C
